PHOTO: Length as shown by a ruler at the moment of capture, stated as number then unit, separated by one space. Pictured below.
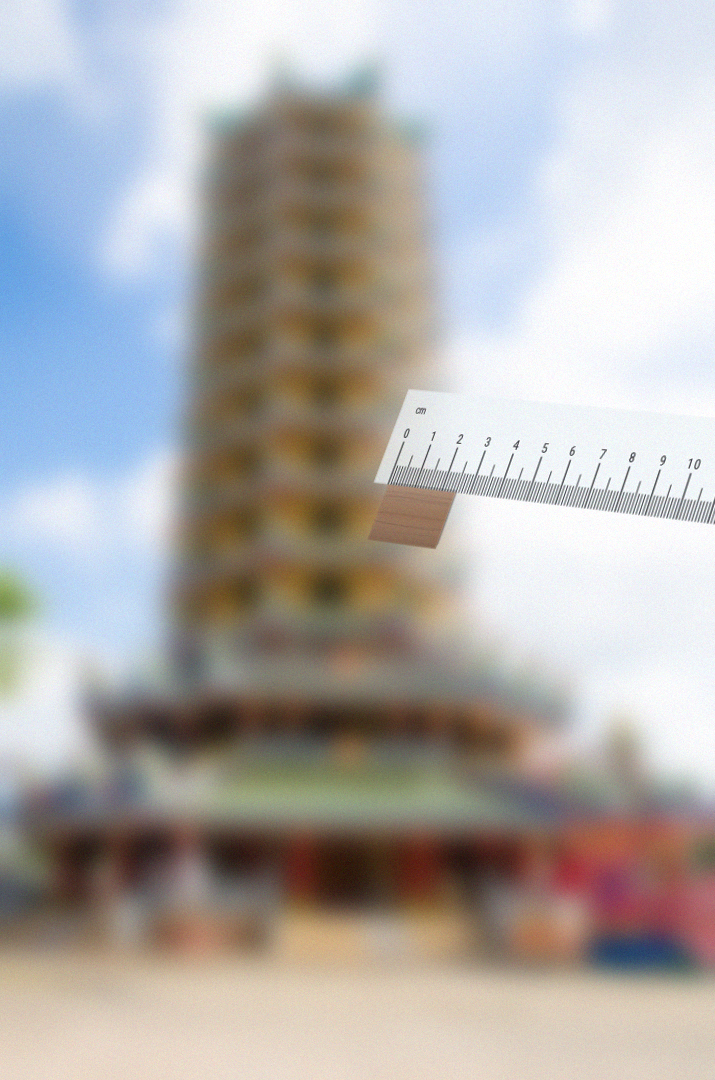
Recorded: 2.5 cm
